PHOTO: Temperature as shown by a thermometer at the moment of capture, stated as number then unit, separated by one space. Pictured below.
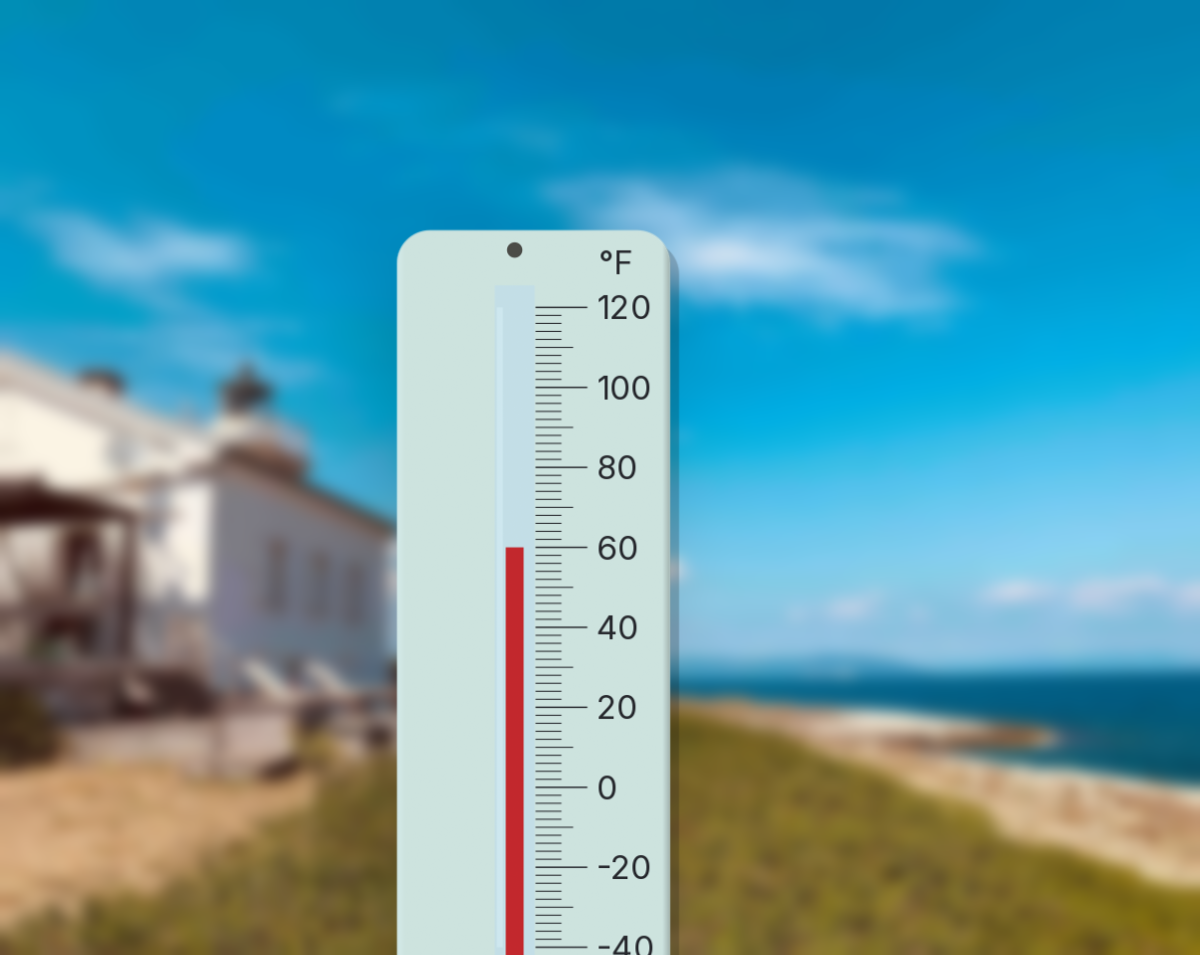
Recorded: 60 °F
